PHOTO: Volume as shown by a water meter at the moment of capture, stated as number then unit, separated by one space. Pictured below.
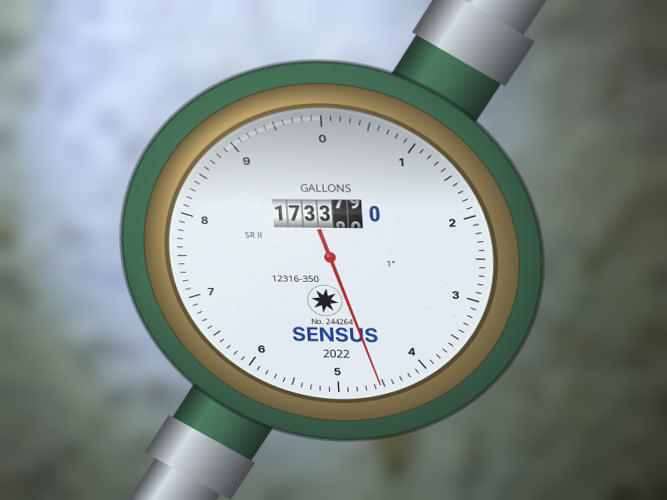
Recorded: 1733794.5 gal
